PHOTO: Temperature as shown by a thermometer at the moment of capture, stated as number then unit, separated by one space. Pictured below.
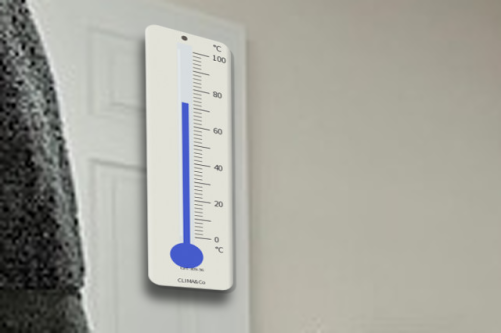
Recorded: 72 °C
